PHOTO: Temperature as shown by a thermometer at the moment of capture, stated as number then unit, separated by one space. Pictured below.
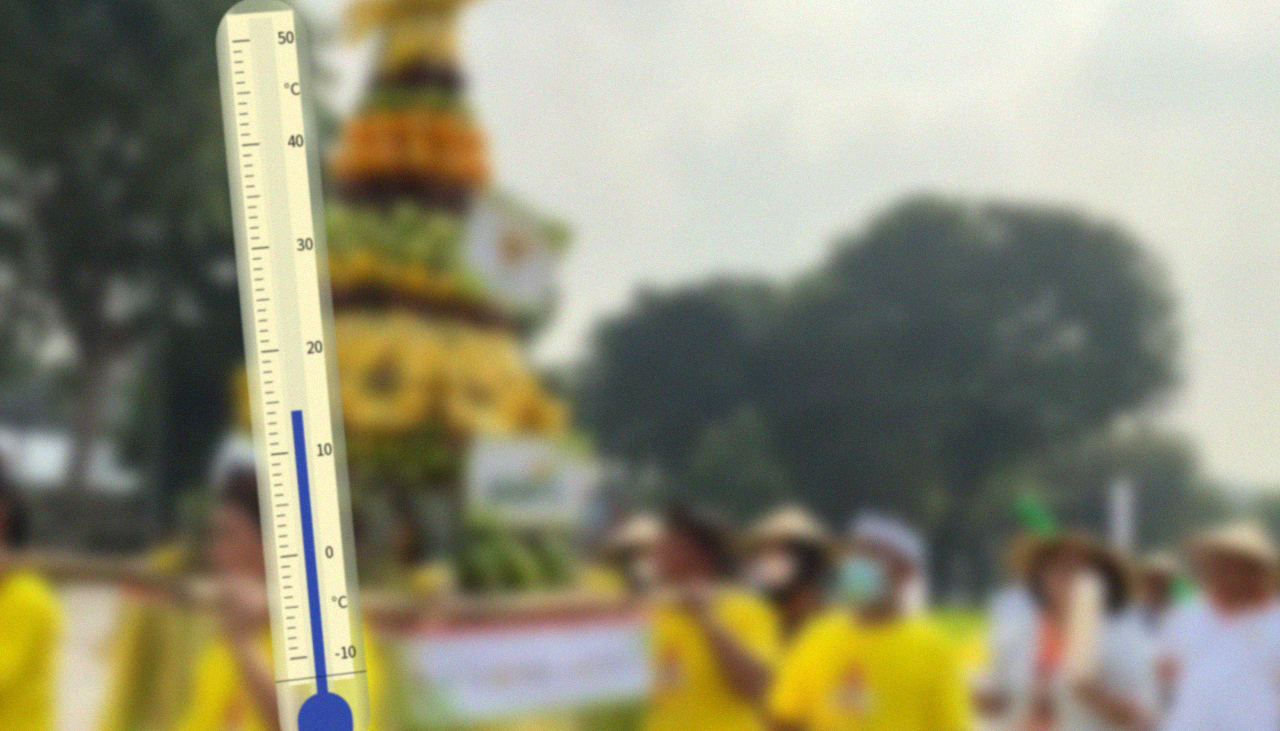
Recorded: 14 °C
